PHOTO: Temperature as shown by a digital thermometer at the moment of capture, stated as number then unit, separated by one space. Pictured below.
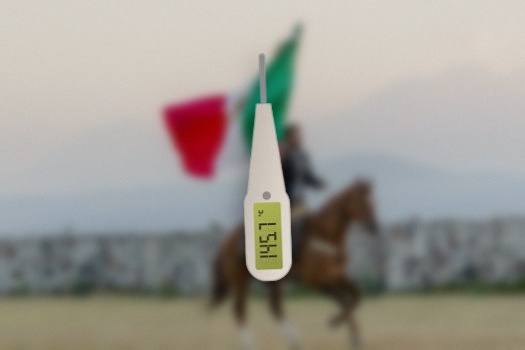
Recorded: 145.7 °C
